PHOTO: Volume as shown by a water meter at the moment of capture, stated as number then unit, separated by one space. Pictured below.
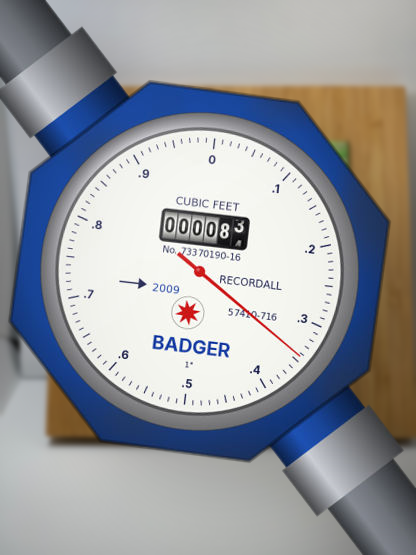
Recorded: 83.34 ft³
